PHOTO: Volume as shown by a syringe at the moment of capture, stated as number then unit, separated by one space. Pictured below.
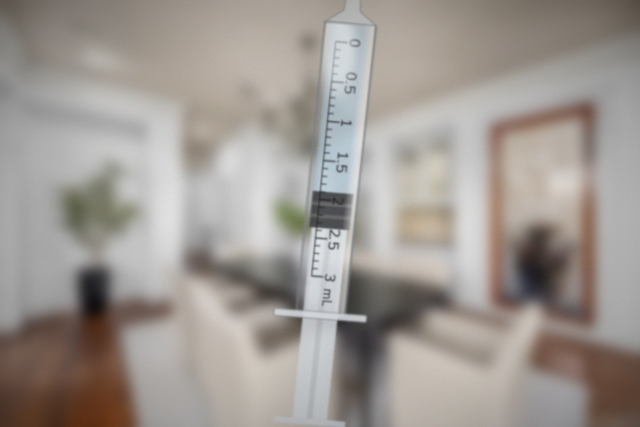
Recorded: 1.9 mL
